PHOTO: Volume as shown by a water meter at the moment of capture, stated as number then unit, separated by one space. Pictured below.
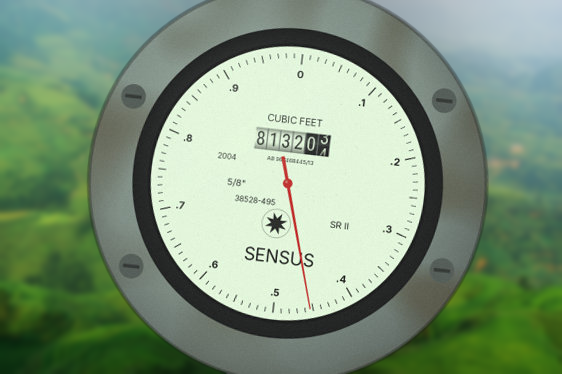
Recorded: 813203.45 ft³
